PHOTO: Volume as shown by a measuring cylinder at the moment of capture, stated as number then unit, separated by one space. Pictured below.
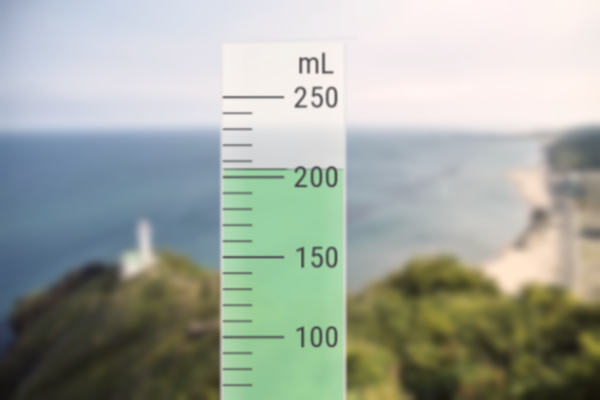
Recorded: 205 mL
